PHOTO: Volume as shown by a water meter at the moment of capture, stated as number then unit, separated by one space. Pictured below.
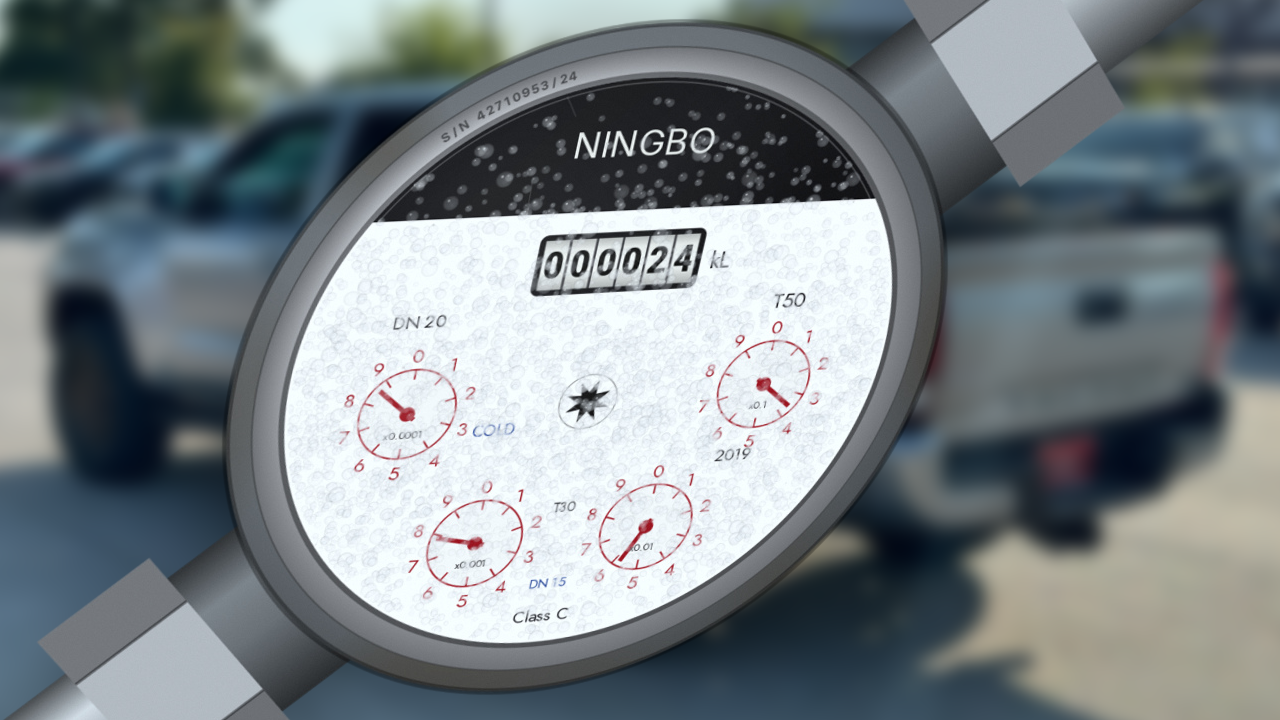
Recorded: 24.3578 kL
